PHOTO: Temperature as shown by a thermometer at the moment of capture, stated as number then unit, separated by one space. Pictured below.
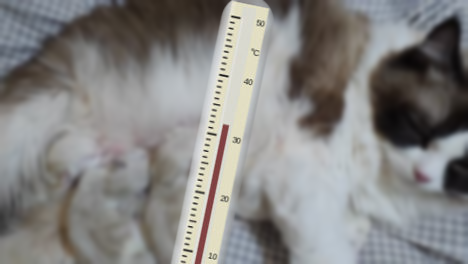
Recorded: 32 °C
